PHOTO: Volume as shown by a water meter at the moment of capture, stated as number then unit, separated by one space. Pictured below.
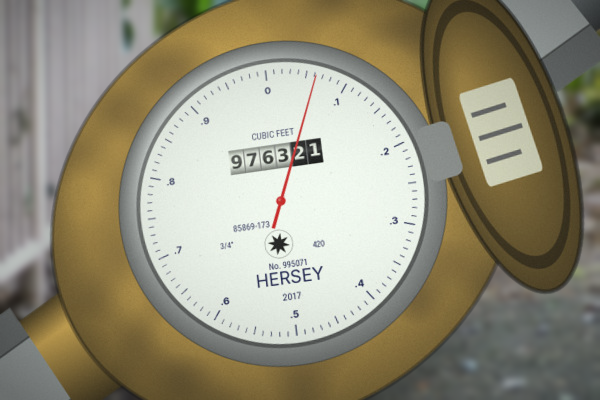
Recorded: 976321.06 ft³
